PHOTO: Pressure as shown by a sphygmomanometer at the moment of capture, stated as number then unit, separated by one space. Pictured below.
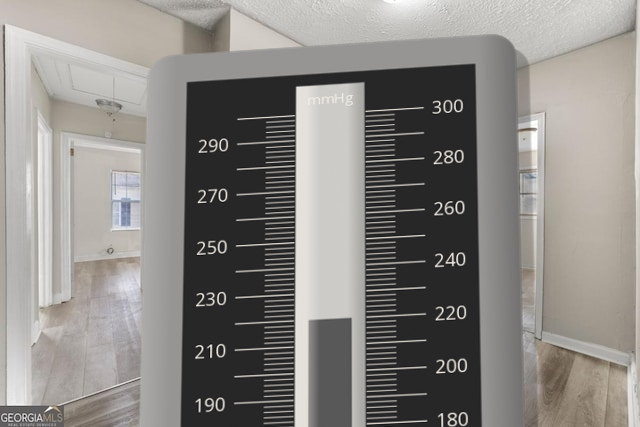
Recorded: 220 mmHg
